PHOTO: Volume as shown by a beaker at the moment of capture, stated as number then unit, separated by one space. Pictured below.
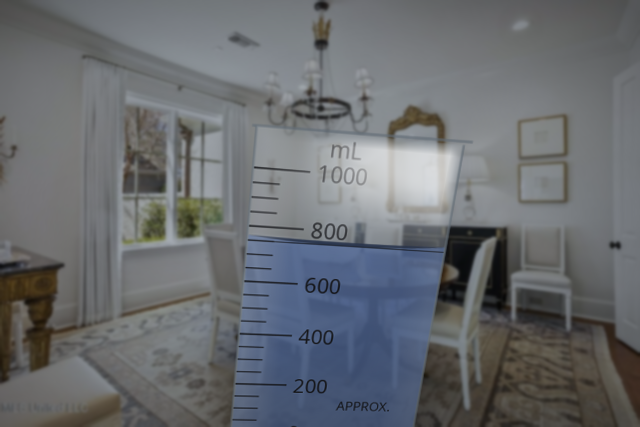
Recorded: 750 mL
